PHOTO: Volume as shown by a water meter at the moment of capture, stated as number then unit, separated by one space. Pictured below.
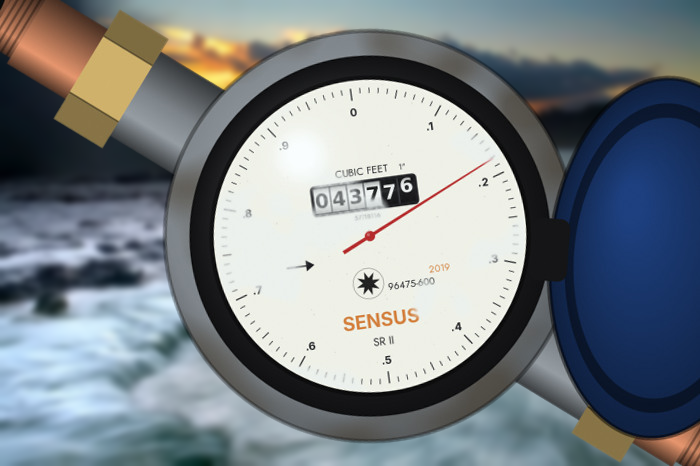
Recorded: 43776.18 ft³
